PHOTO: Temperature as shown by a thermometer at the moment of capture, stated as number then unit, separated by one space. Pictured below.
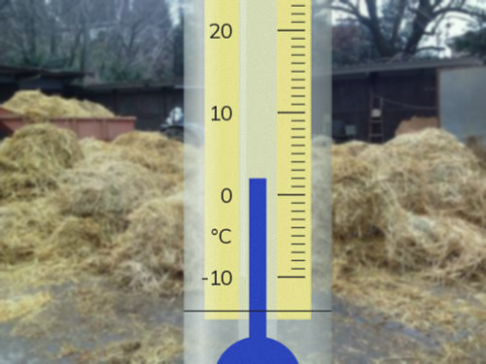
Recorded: 2 °C
